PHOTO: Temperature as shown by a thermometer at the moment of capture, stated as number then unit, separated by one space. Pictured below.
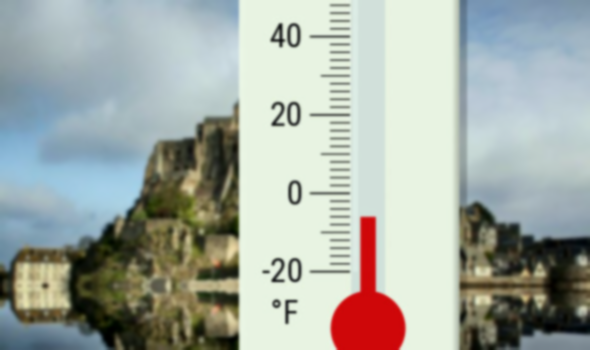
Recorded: -6 °F
